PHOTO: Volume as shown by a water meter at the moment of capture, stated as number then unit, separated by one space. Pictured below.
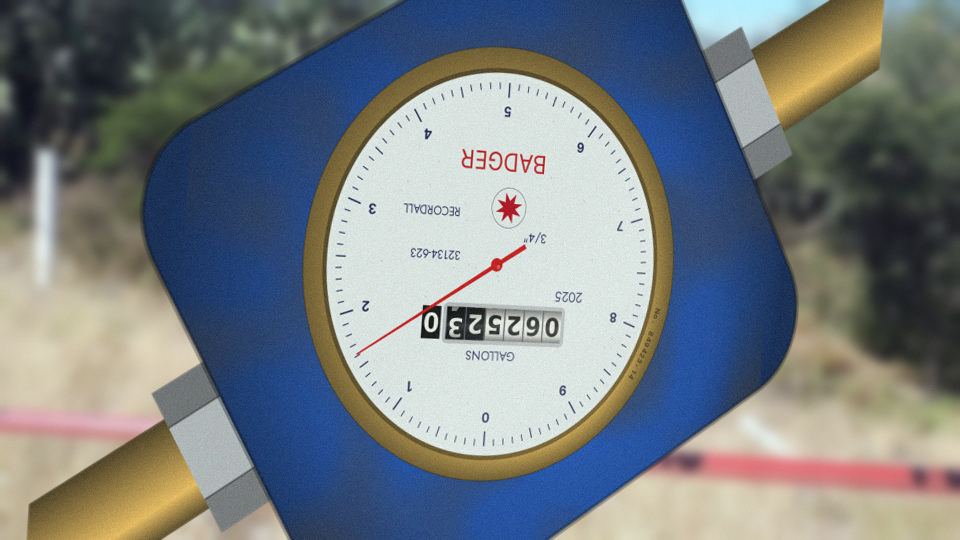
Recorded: 625231.6 gal
